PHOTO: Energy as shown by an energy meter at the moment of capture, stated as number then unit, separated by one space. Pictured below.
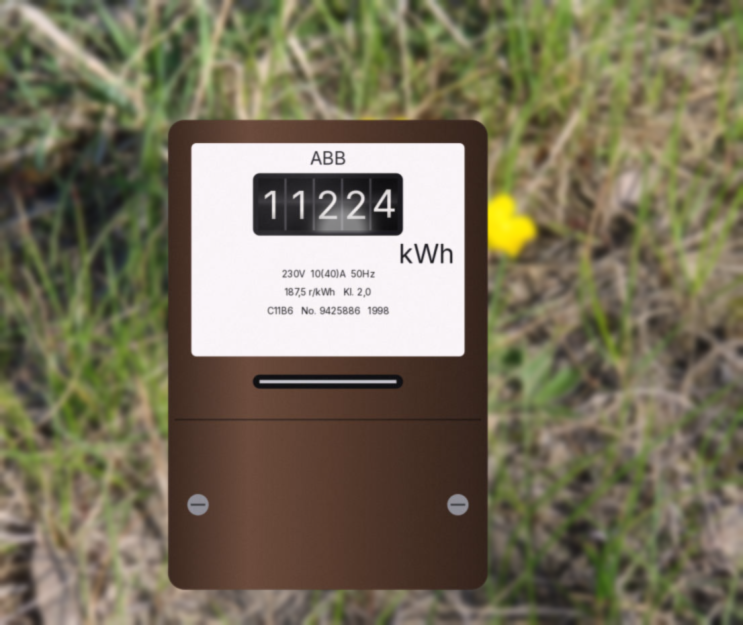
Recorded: 11224 kWh
